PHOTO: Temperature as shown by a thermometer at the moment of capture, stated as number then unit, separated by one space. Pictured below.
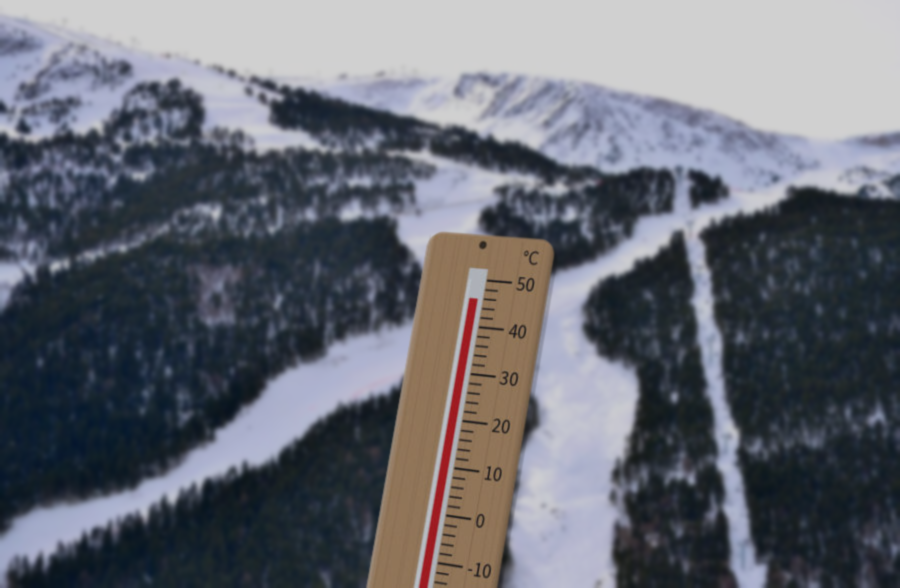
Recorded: 46 °C
